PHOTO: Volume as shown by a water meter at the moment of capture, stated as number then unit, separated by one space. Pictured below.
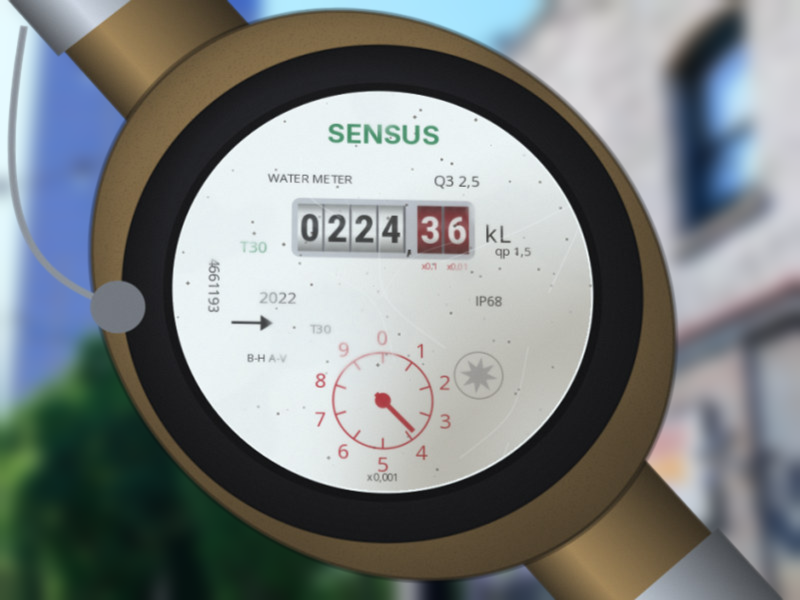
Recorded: 224.363 kL
